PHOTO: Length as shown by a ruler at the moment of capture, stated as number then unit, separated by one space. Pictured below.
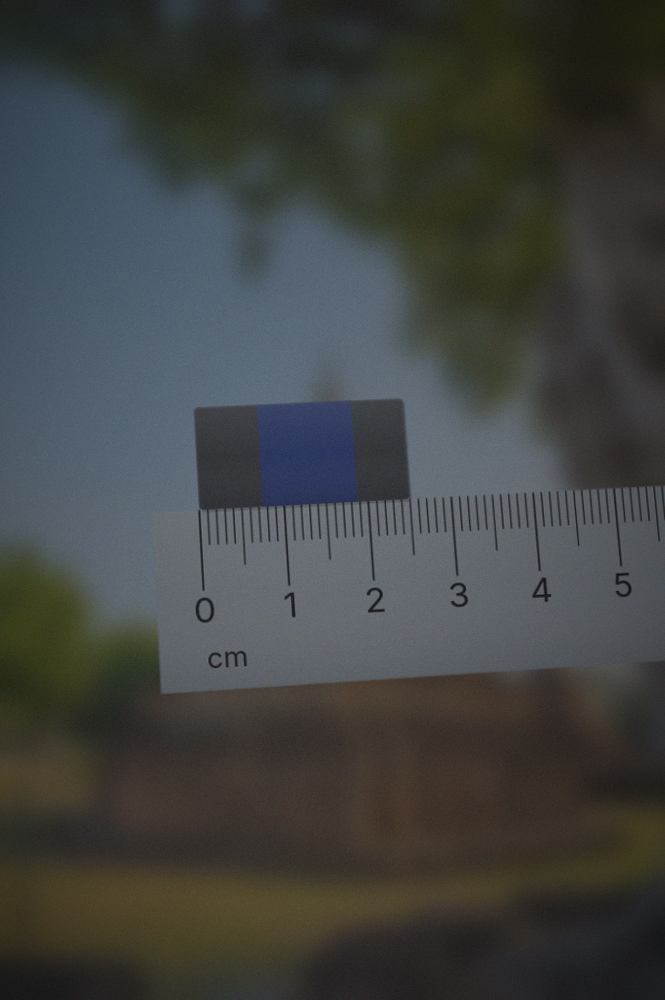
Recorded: 2.5 cm
